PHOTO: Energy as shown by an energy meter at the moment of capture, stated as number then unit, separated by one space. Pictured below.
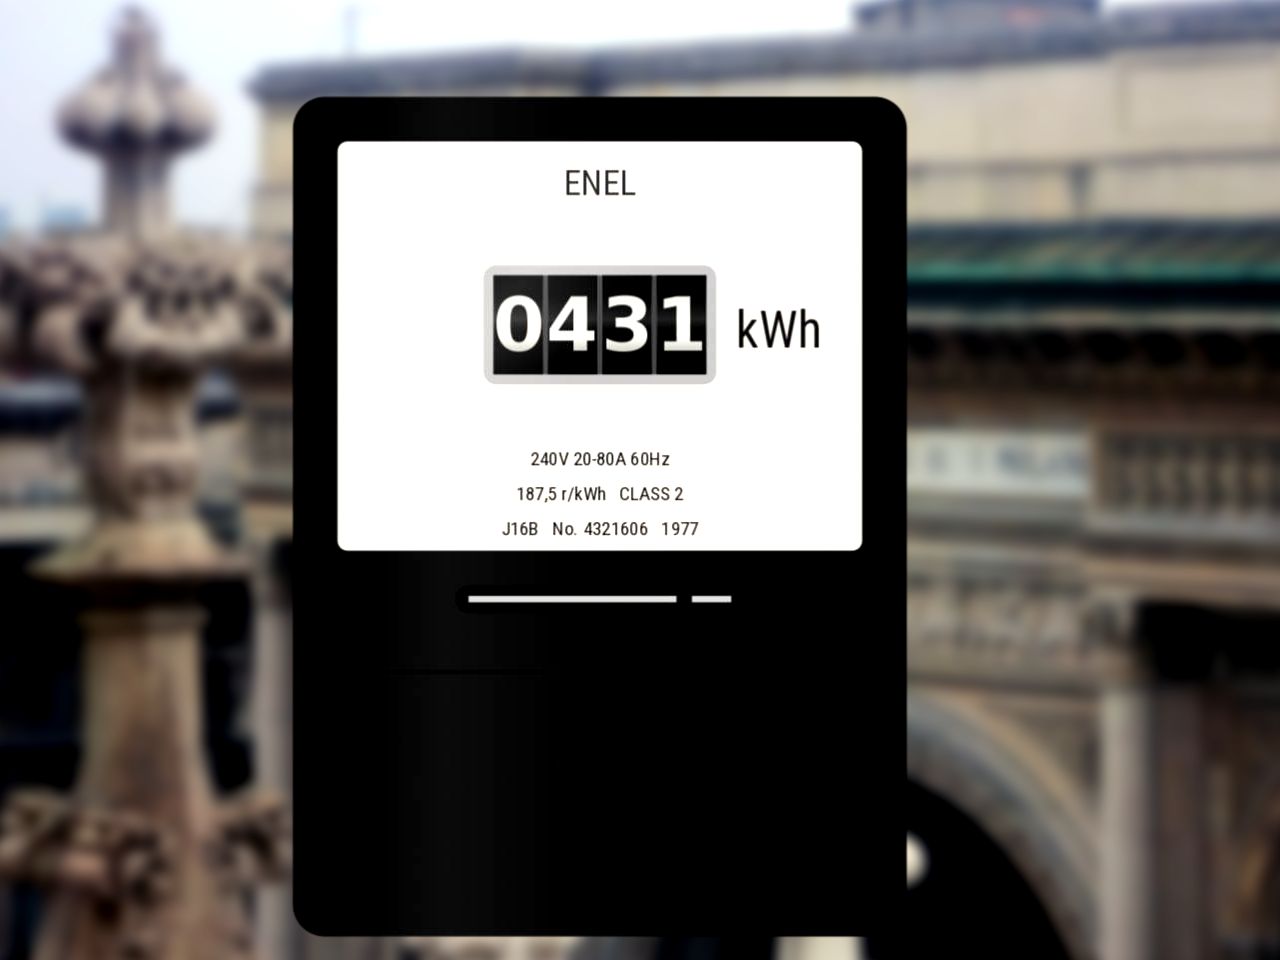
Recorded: 431 kWh
